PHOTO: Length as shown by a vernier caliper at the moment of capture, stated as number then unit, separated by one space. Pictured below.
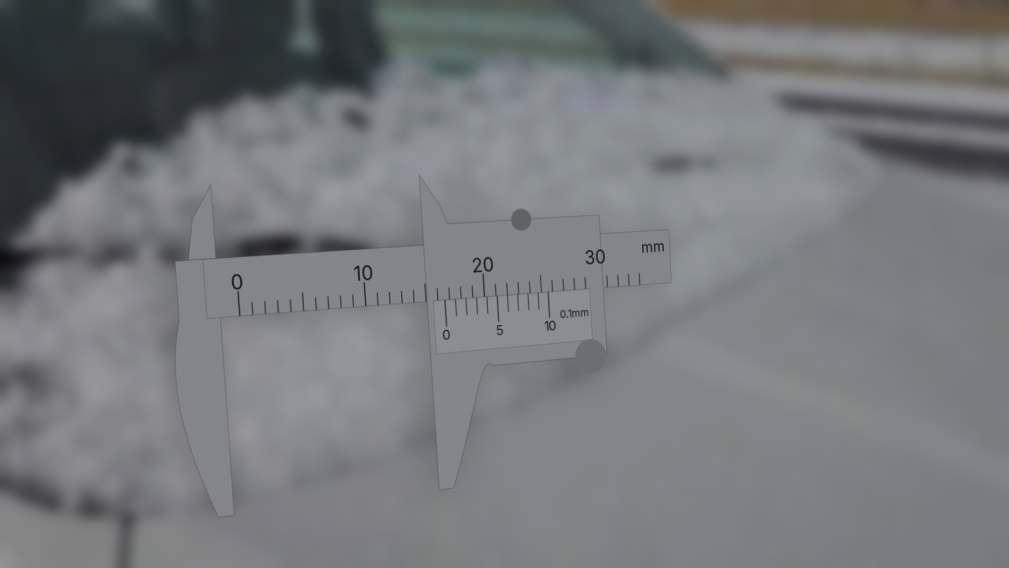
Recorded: 16.6 mm
